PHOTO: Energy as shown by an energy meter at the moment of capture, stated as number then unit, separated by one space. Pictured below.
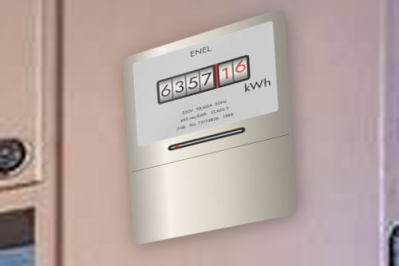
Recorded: 6357.16 kWh
